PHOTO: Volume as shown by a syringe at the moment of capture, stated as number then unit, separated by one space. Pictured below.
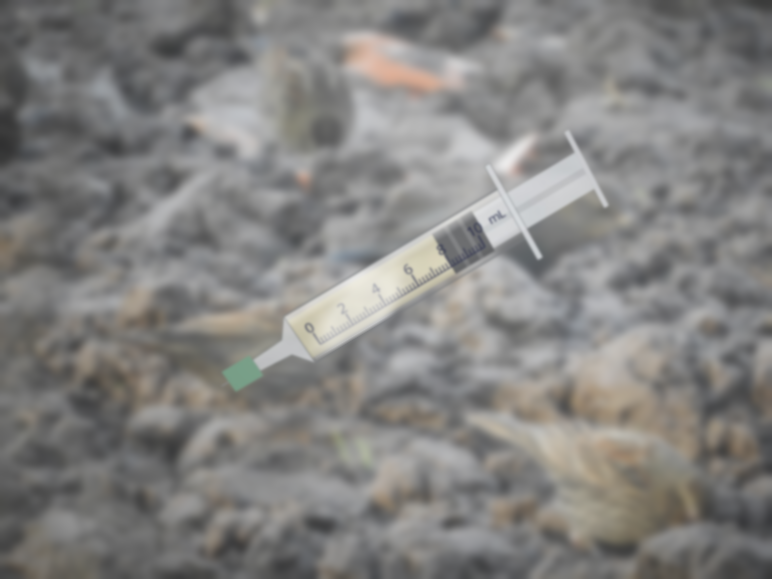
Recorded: 8 mL
